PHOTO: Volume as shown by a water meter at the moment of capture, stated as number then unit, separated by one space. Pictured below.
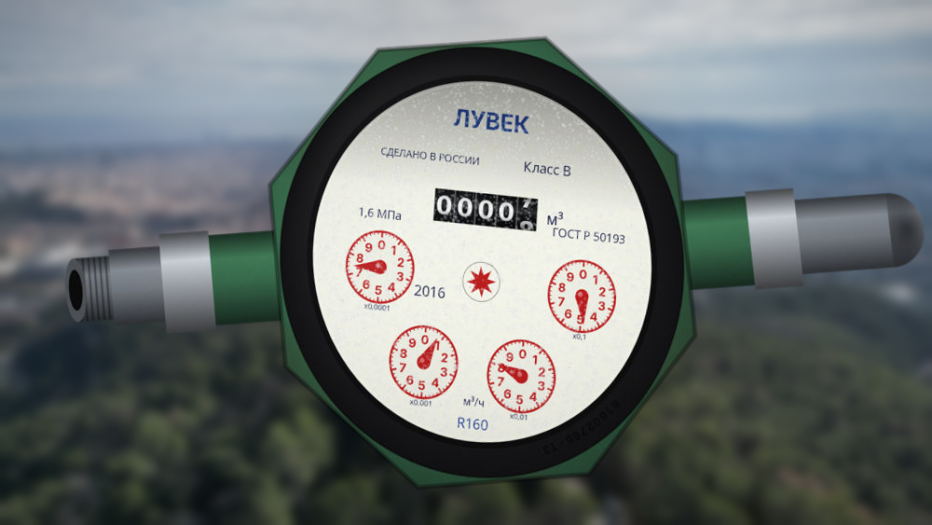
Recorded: 7.4807 m³
